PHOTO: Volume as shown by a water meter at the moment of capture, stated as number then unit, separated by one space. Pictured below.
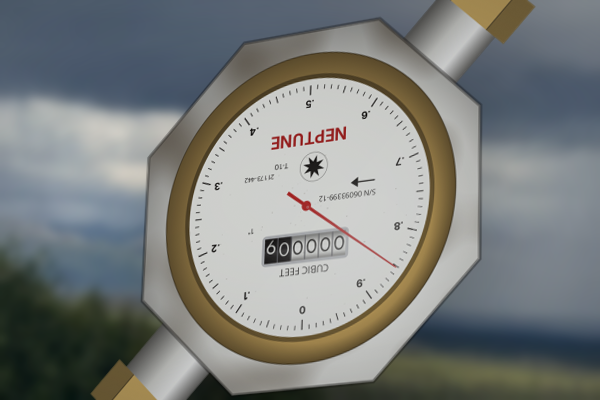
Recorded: 8.85 ft³
